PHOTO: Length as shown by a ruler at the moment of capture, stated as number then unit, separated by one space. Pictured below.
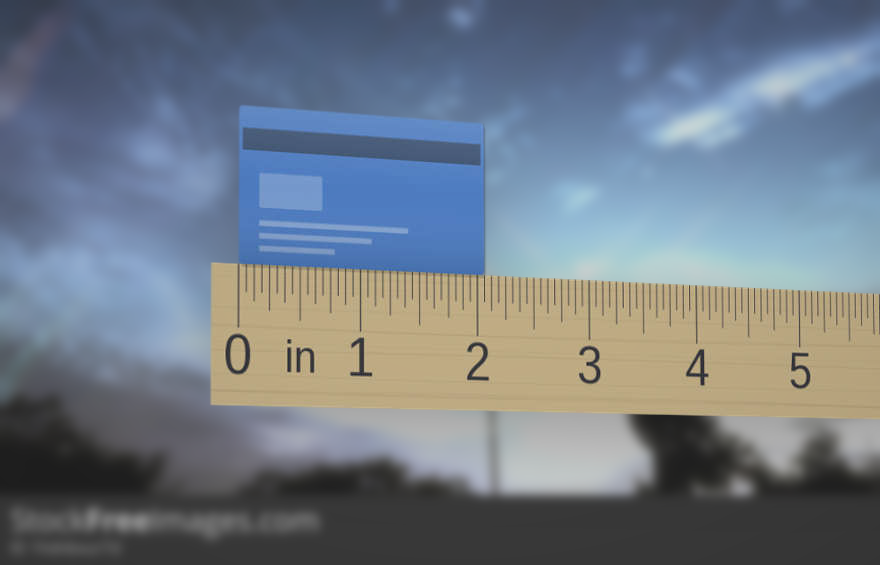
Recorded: 2.0625 in
